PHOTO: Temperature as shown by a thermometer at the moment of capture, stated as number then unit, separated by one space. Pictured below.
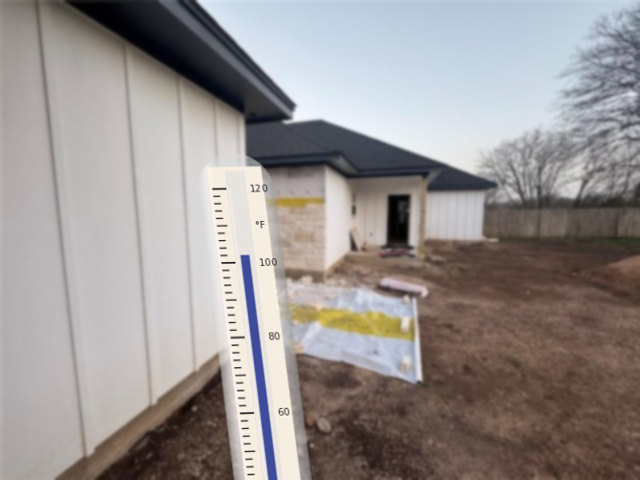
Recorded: 102 °F
